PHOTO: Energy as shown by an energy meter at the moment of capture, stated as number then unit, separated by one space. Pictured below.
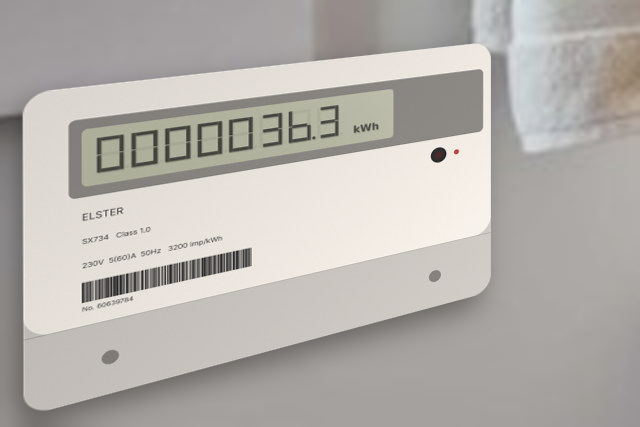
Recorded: 36.3 kWh
